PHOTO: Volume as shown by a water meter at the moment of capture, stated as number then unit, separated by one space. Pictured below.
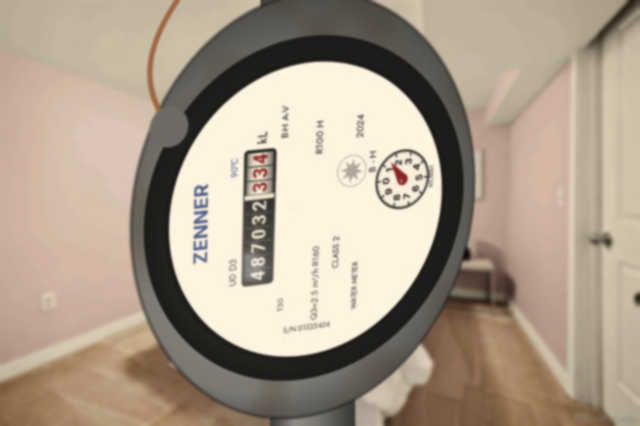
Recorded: 487032.3341 kL
